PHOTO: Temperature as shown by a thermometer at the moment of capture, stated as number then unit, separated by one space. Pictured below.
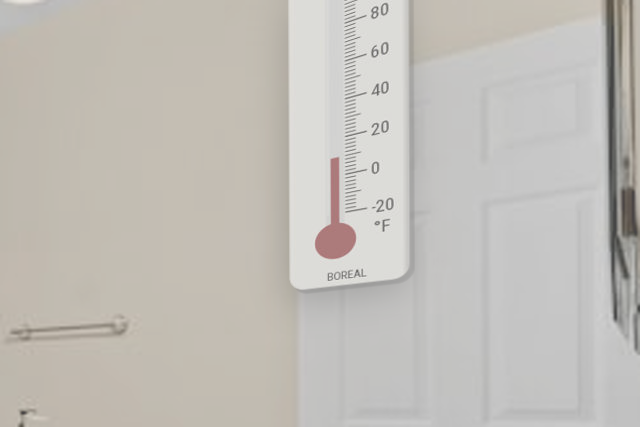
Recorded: 10 °F
